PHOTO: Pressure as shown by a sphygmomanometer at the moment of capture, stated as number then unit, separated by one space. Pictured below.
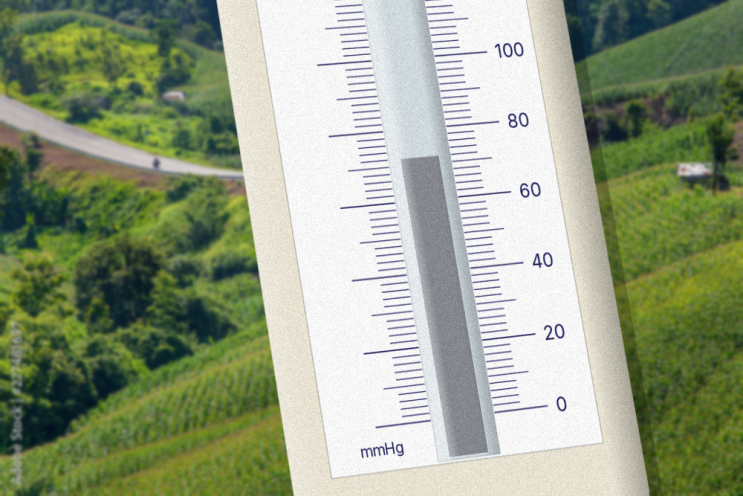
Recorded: 72 mmHg
